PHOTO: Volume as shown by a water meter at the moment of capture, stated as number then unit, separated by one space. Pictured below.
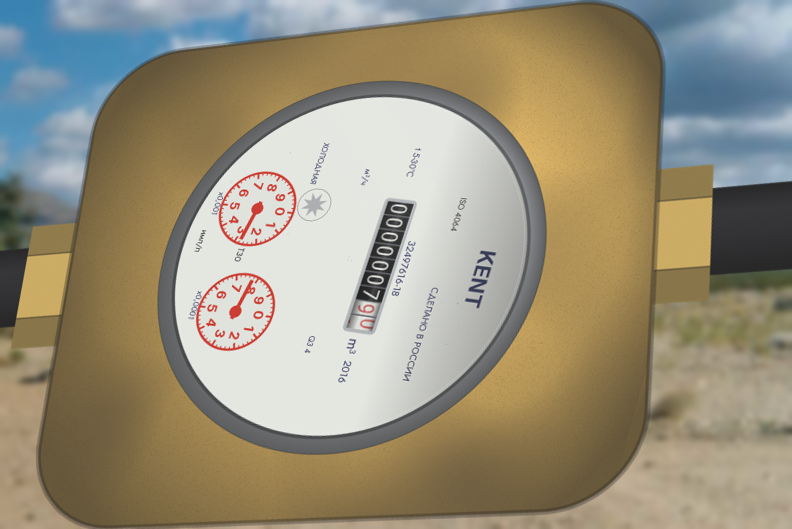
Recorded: 7.9027 m³
